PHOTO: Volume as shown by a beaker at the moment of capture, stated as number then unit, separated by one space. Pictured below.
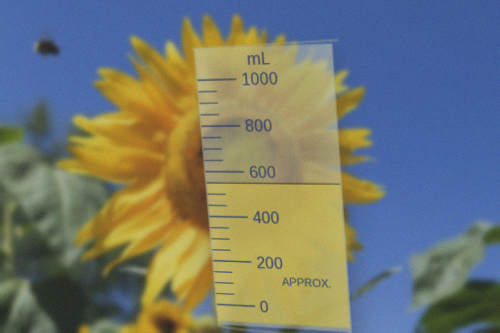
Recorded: 550 mL
